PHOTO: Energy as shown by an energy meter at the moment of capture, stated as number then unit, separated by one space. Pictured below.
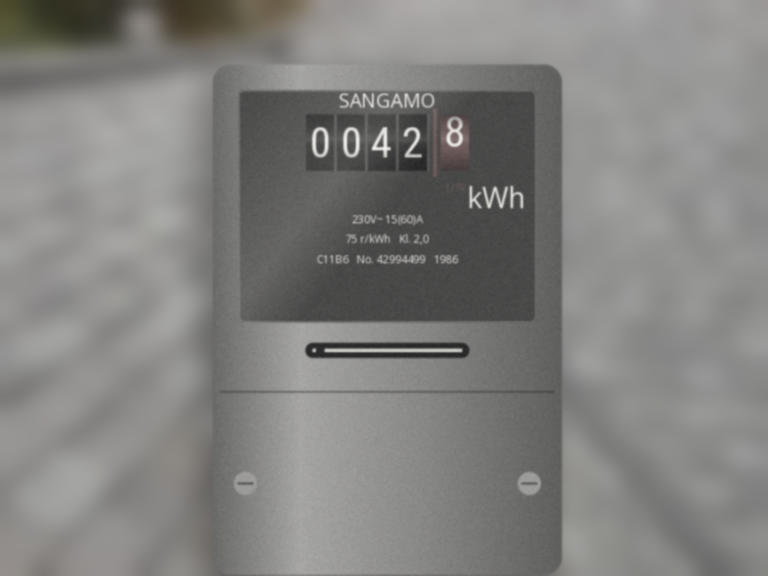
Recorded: 42.8 kWh
